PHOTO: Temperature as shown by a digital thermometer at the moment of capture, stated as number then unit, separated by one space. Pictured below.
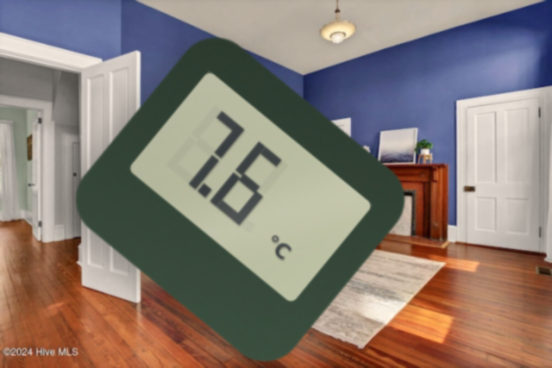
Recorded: 7.6 °C
